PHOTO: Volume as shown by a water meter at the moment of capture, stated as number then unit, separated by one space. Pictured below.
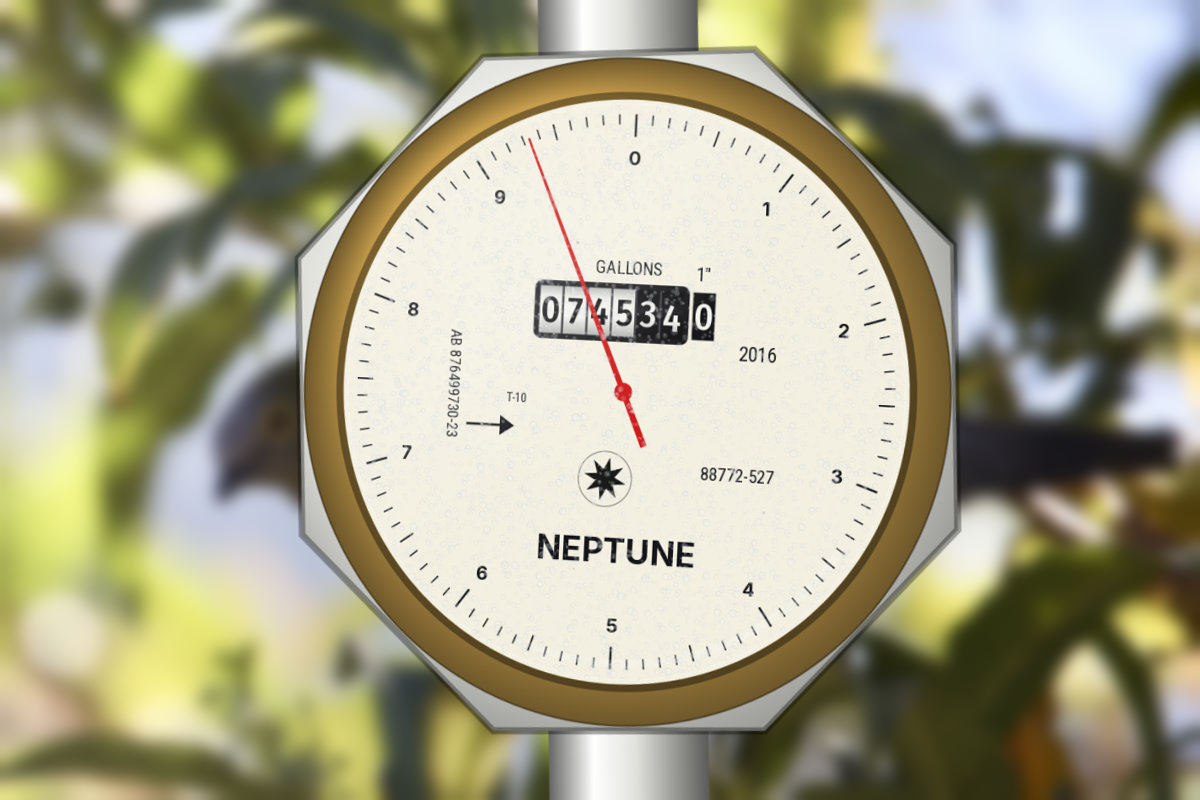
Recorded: 745339.3 gal
